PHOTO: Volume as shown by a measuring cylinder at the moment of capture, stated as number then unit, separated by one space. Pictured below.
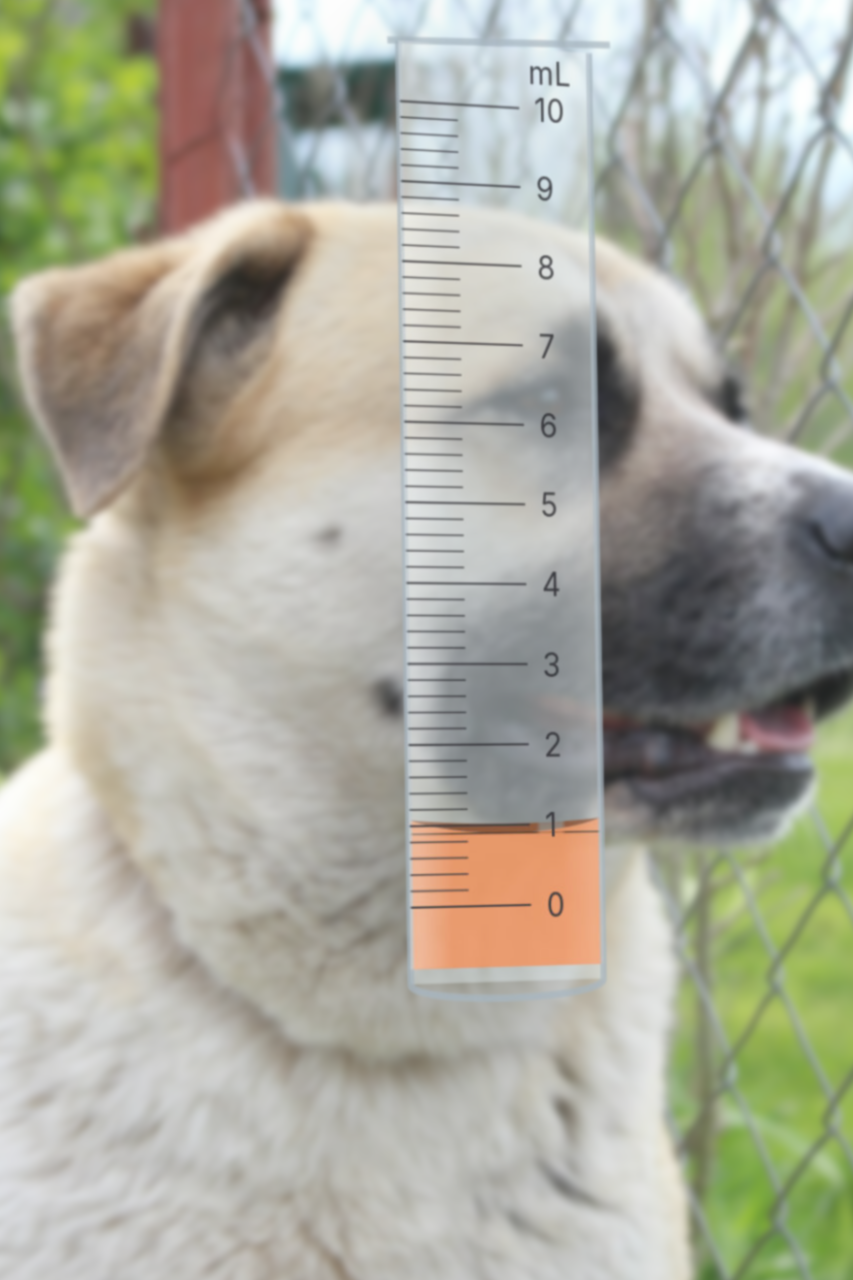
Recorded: 0.9 mL
